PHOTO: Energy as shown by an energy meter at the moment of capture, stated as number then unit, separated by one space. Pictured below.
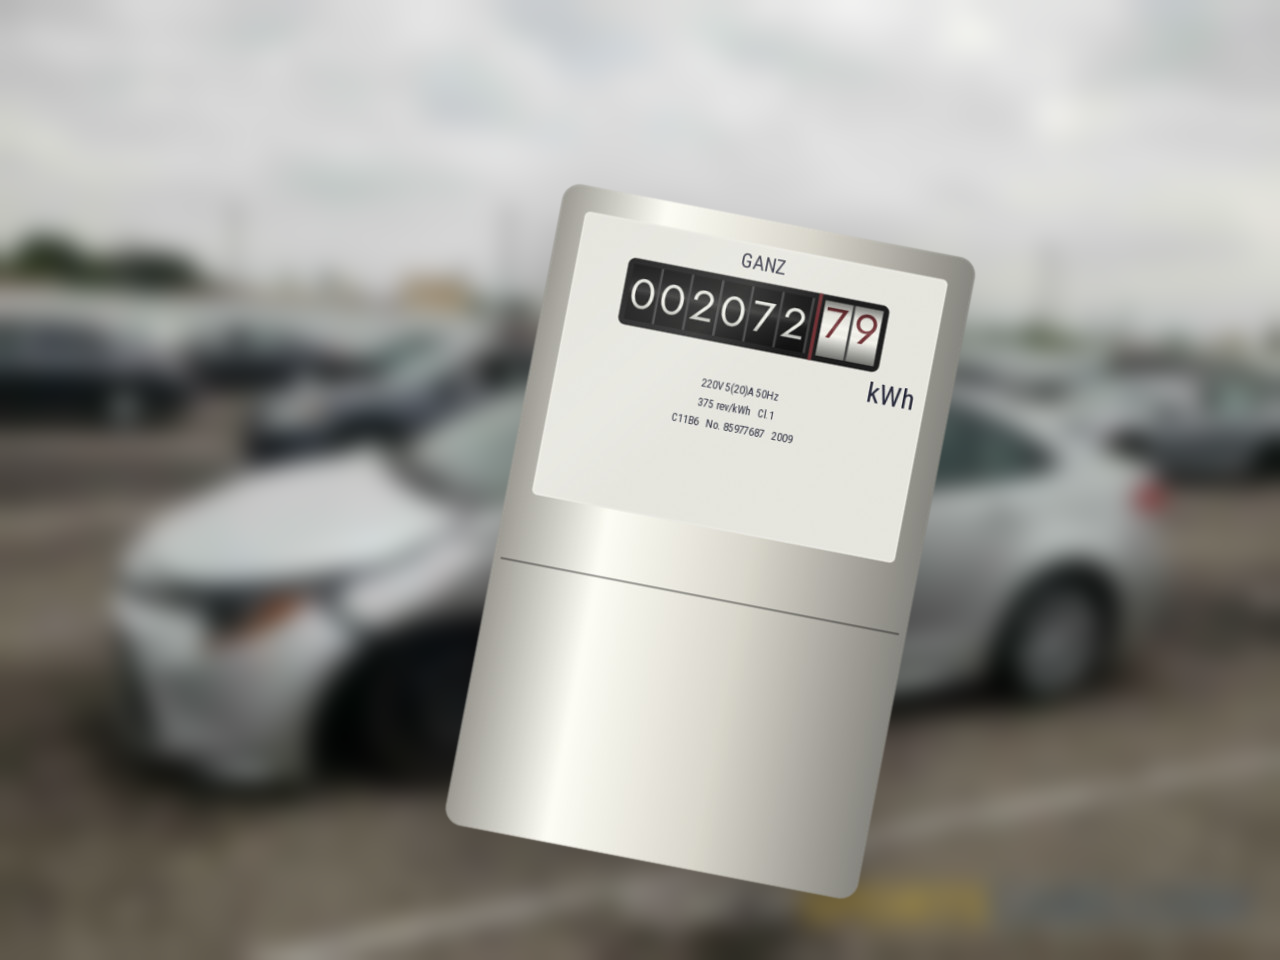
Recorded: 2072.79 kWh
